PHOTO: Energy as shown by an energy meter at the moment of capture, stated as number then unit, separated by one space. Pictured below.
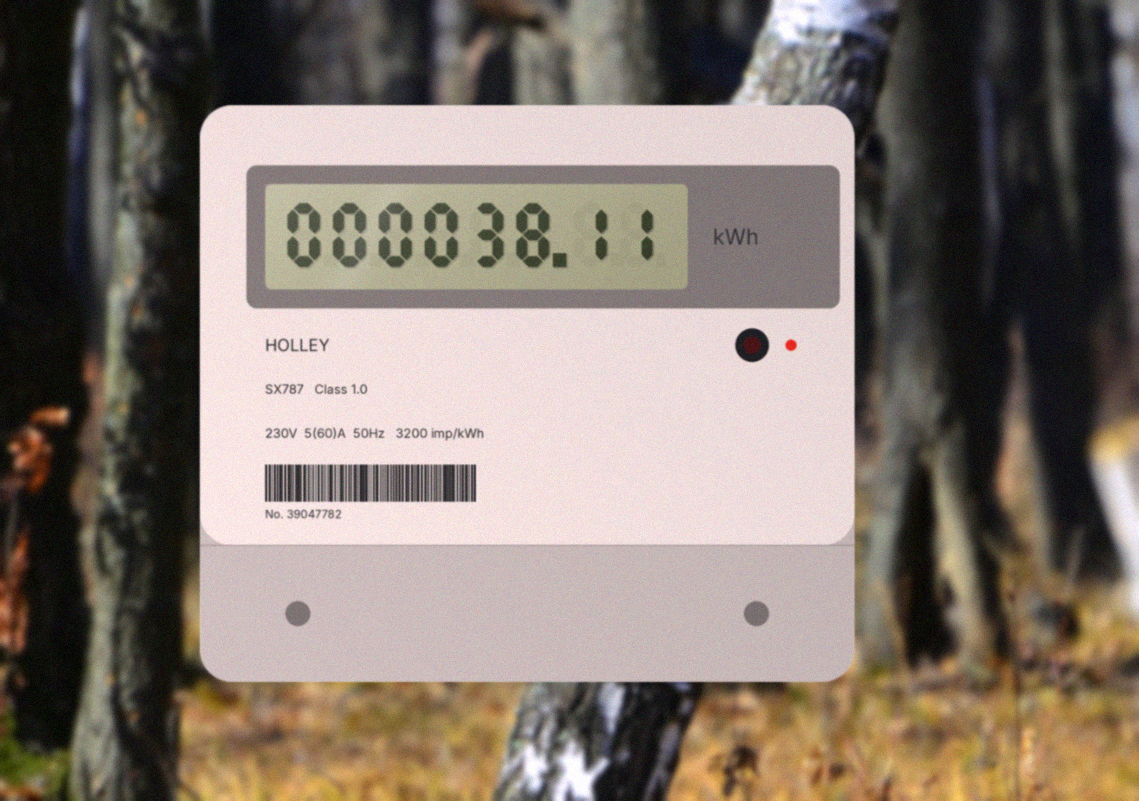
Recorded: 38.11 kWh
